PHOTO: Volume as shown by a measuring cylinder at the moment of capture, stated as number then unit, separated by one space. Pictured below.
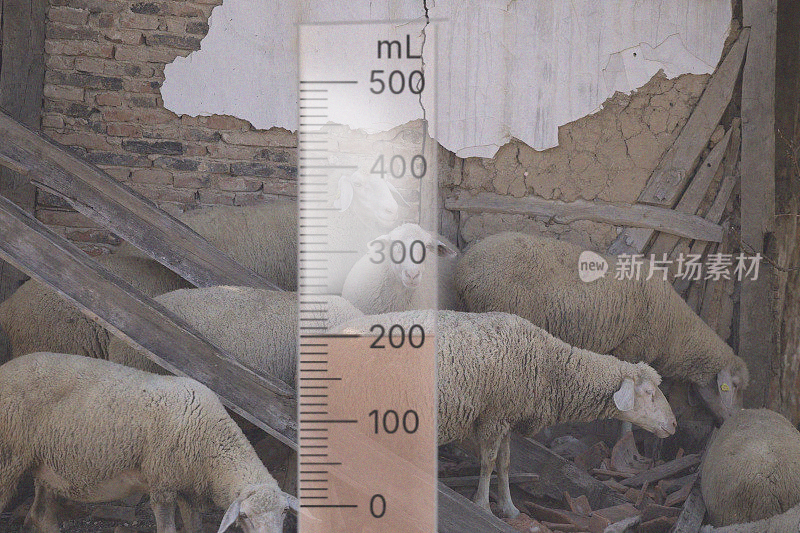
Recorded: 200 mL
